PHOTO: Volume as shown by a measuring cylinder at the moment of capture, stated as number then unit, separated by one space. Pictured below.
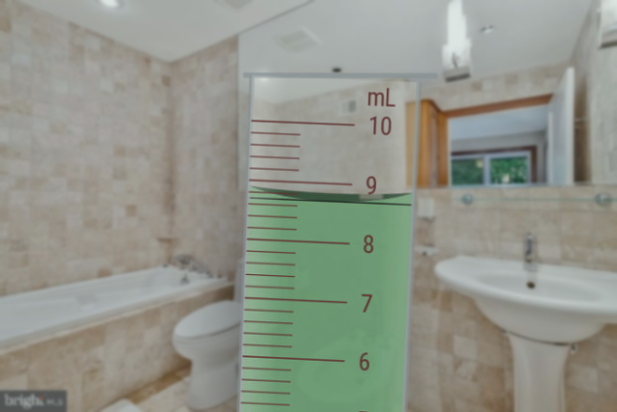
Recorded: 8.7 mL
